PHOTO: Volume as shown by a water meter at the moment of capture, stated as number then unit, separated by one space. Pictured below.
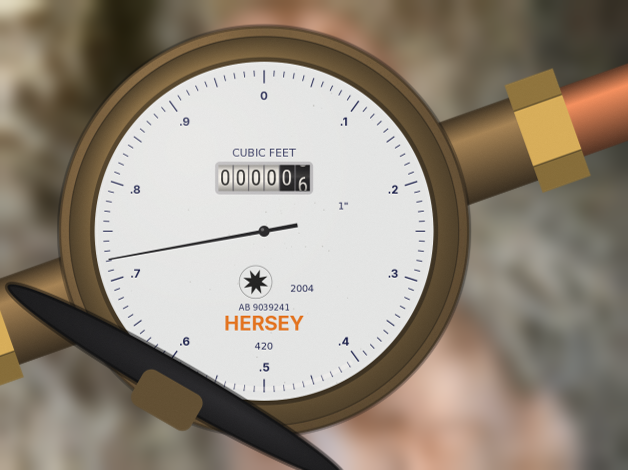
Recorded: 5.72 ft³
